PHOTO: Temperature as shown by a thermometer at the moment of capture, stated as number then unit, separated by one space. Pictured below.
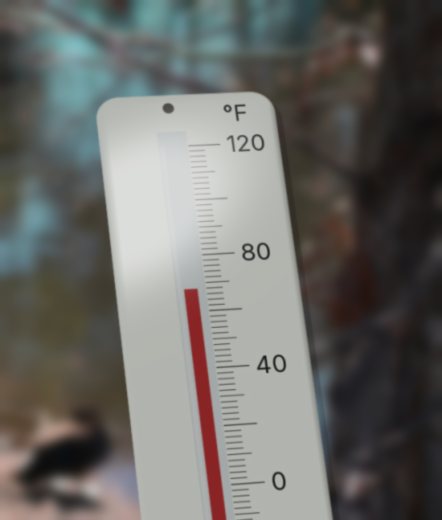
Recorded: 68 °F
